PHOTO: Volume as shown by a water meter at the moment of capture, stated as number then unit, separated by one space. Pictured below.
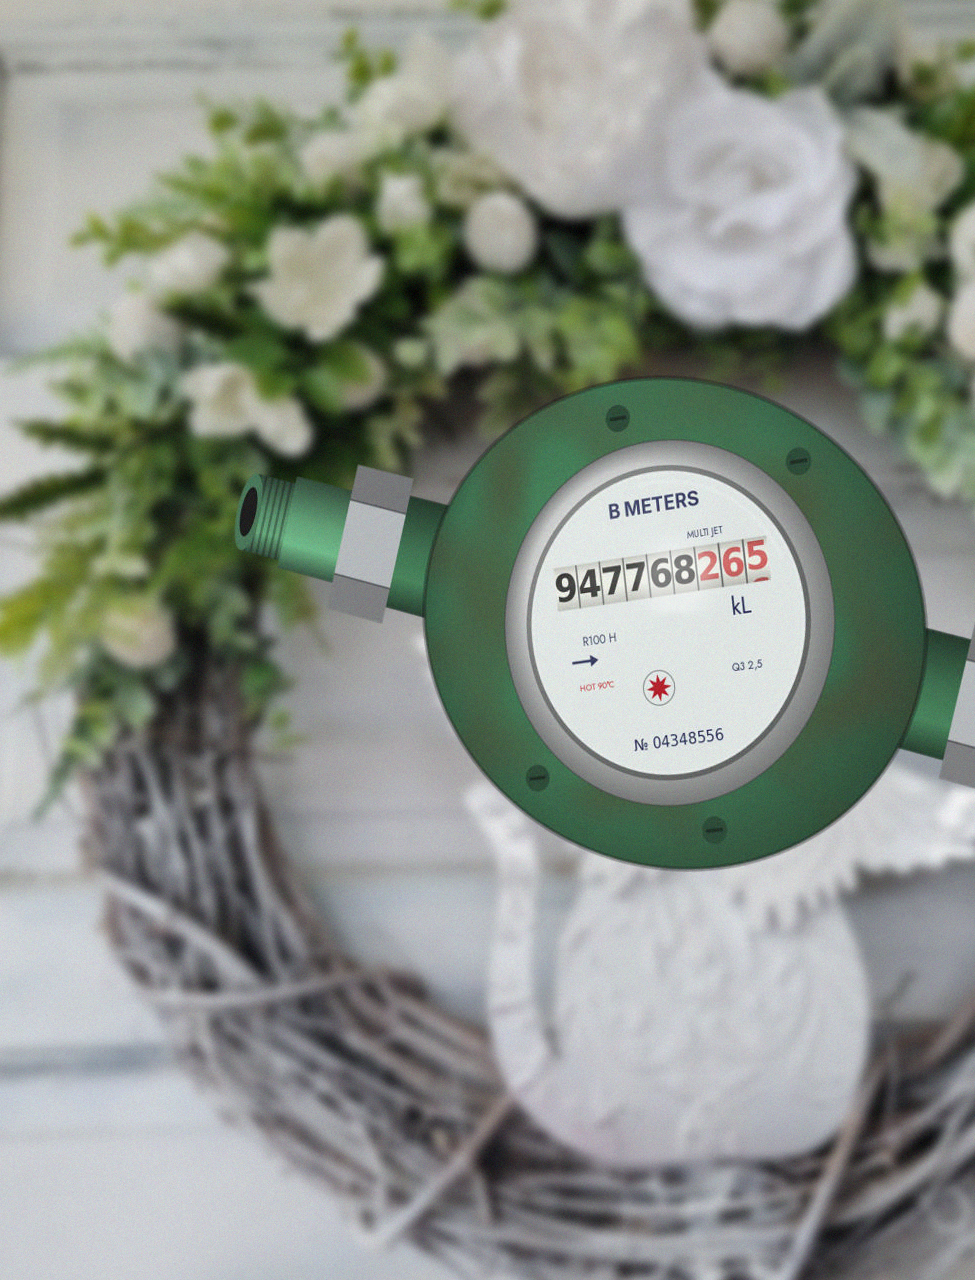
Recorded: 947768.265 kL
